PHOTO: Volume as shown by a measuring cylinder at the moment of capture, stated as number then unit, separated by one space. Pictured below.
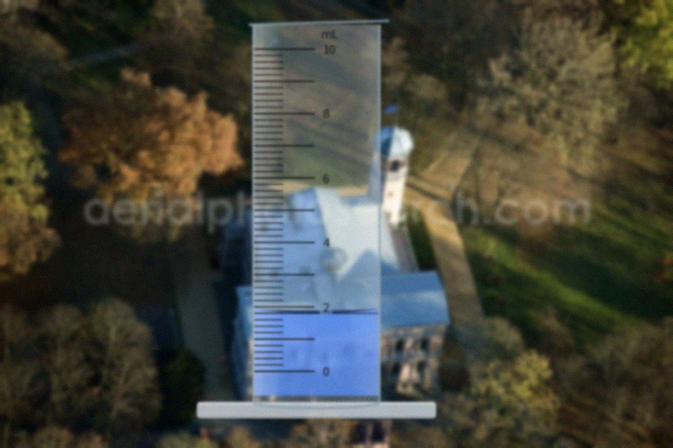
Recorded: 1.8 mL
